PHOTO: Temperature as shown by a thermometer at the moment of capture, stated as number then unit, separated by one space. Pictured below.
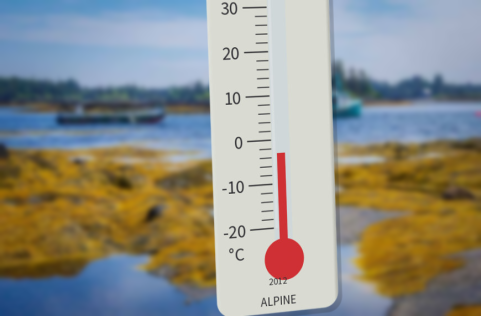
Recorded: -3 °C
